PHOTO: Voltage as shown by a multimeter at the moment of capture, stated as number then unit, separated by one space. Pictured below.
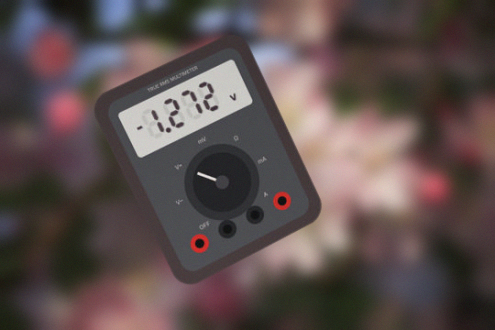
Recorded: -1.272 V
